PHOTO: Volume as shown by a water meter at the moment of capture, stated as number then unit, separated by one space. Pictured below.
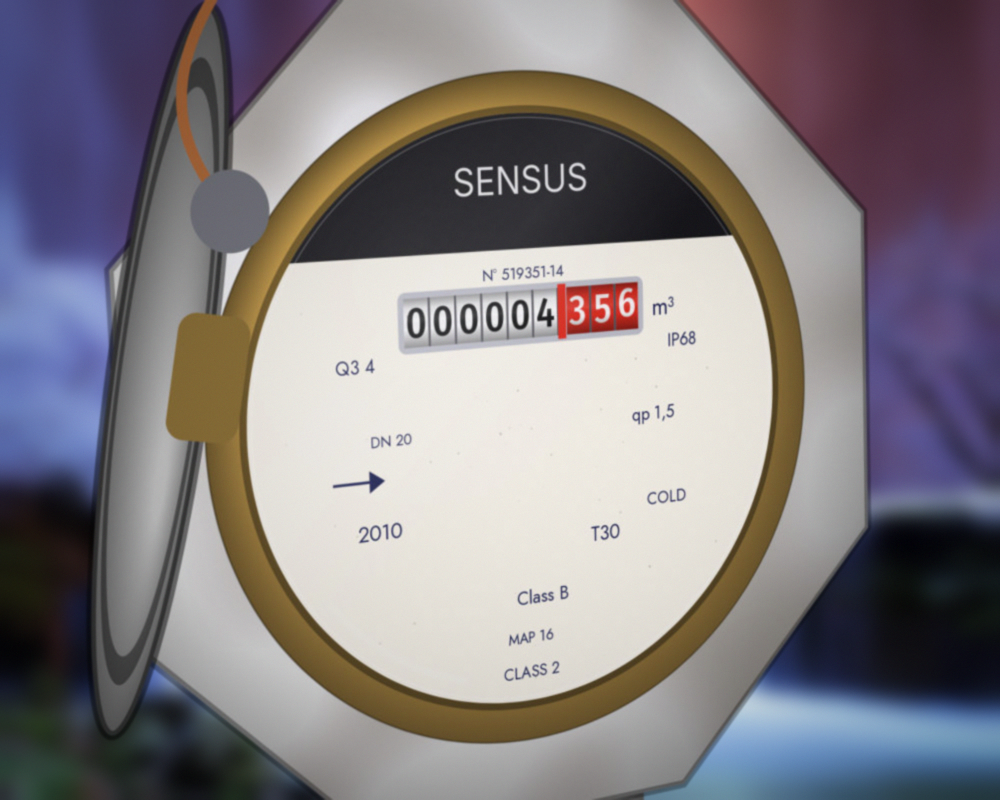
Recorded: 4.356 m³
